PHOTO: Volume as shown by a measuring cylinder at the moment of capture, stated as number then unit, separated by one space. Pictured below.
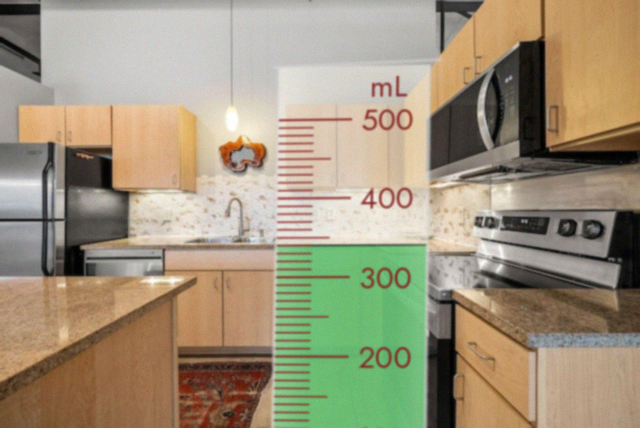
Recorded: 340 mL
